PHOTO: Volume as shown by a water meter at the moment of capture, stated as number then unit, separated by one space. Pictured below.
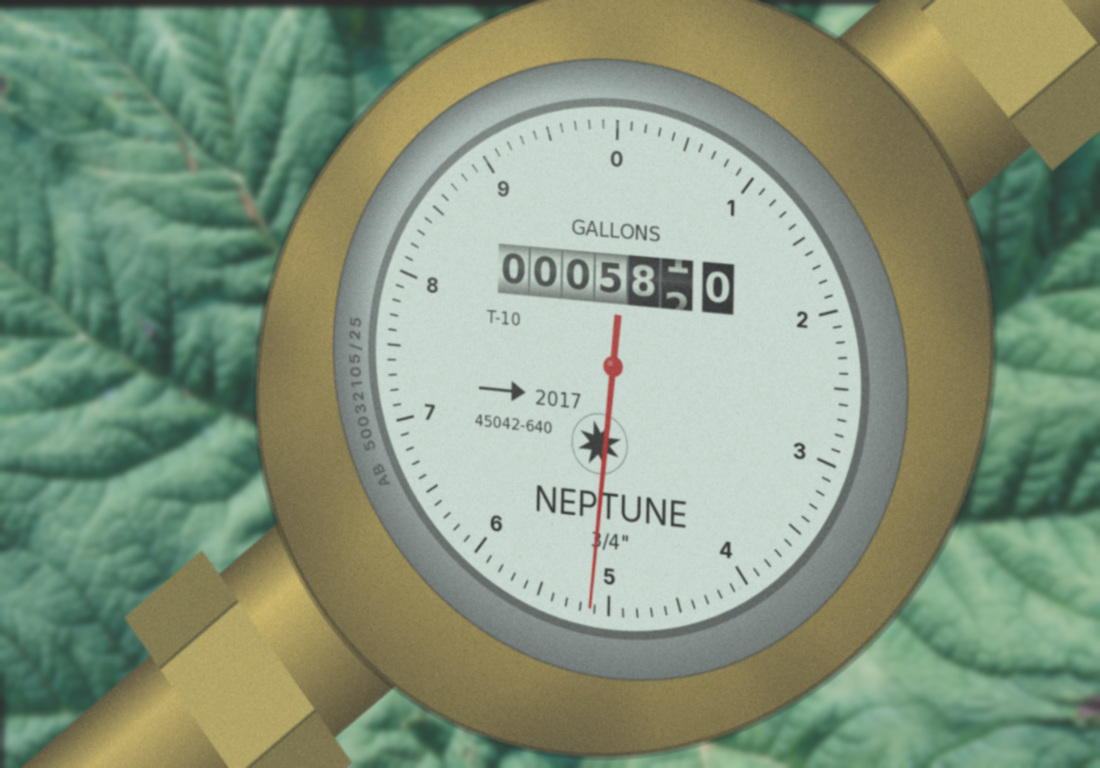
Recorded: 5815.1 gal
